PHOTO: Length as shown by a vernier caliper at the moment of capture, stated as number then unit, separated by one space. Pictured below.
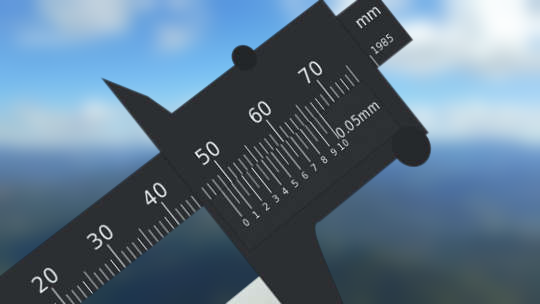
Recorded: 48.0 mm
